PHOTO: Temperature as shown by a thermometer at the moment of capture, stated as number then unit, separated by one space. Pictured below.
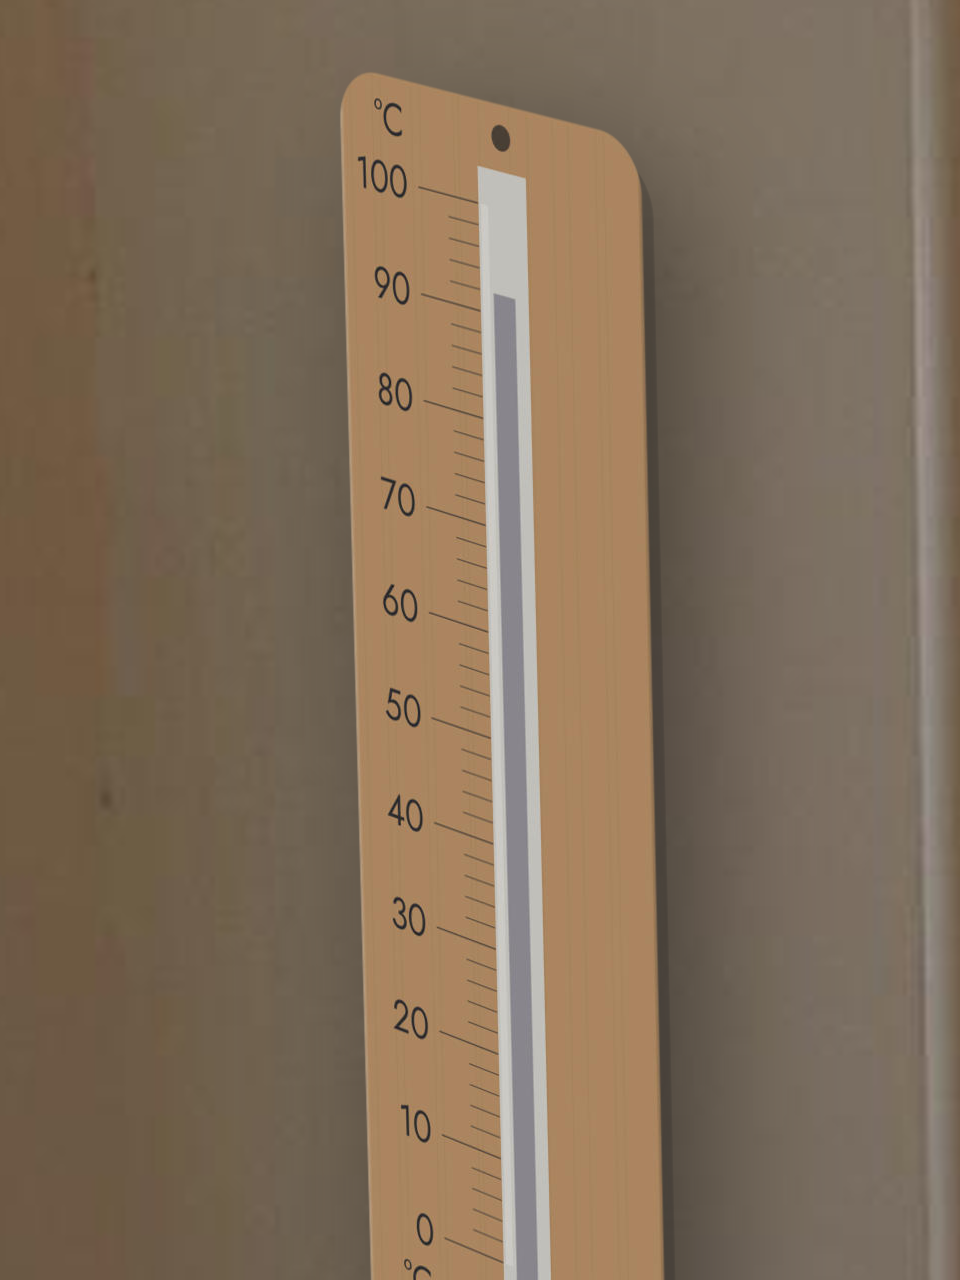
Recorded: 92 °C
